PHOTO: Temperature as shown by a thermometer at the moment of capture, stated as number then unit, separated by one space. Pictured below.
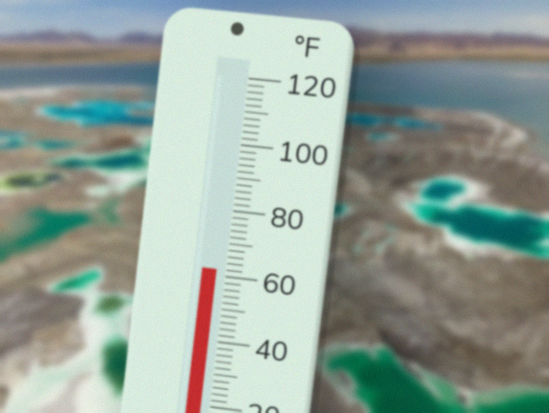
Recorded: 62 °F
